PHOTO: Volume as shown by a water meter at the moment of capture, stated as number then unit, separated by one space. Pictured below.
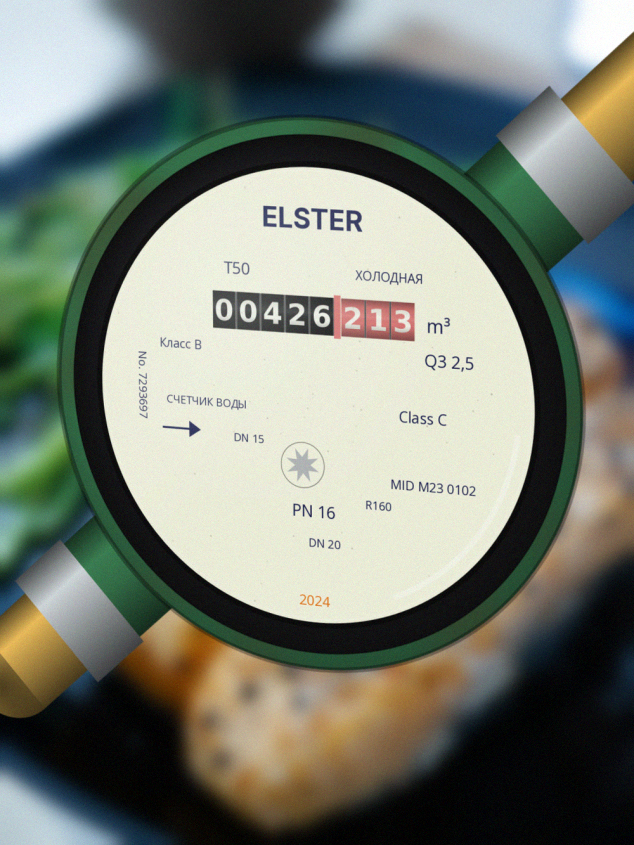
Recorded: 426.213 m³
